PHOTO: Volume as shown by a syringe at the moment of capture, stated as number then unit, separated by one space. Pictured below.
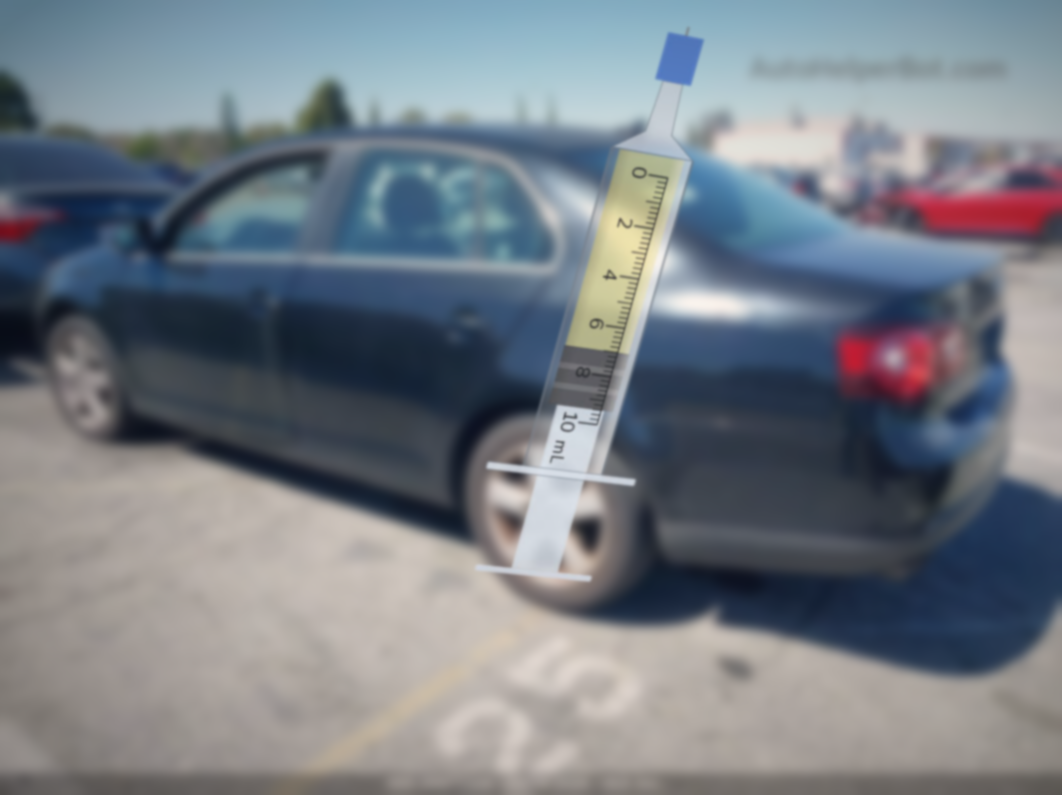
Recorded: 7 mL
